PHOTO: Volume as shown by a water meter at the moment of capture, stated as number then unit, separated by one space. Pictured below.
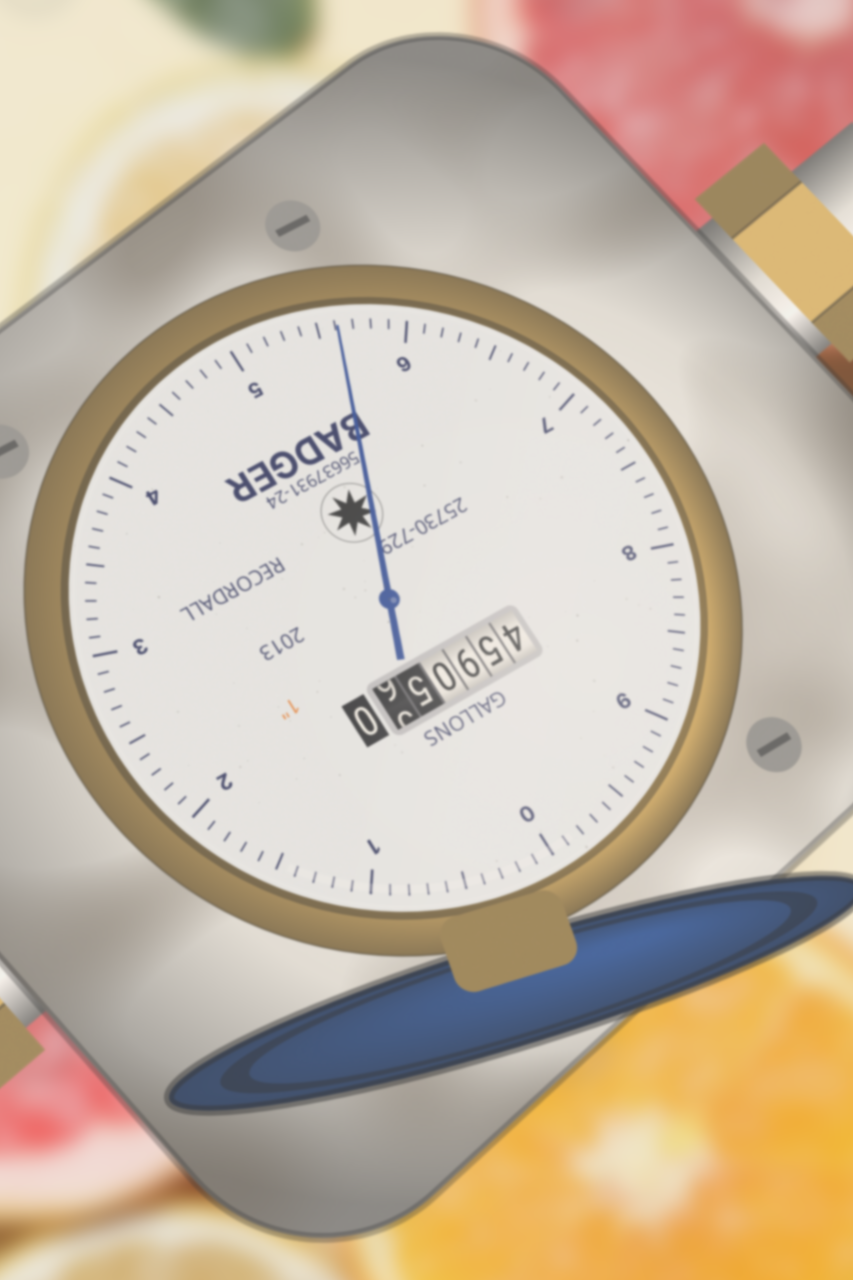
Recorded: 4590555.6 gal
